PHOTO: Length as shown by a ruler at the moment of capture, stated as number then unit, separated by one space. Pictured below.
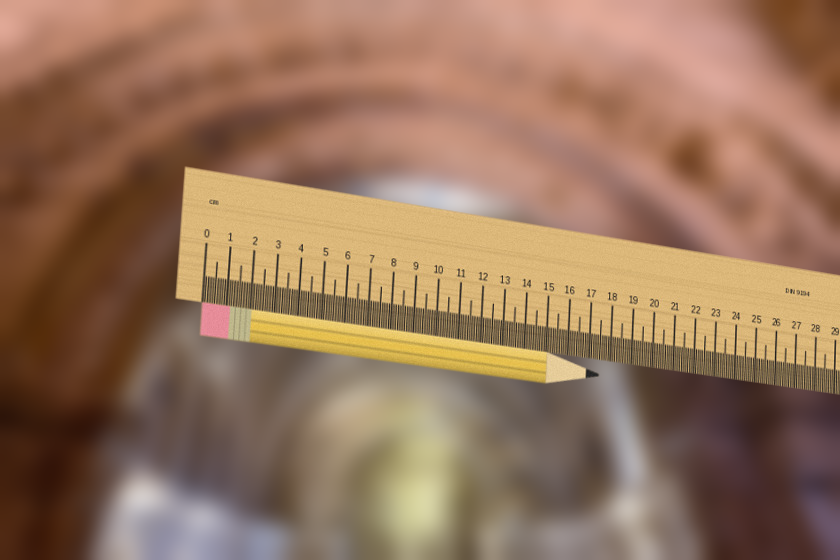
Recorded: 17.5 cm
